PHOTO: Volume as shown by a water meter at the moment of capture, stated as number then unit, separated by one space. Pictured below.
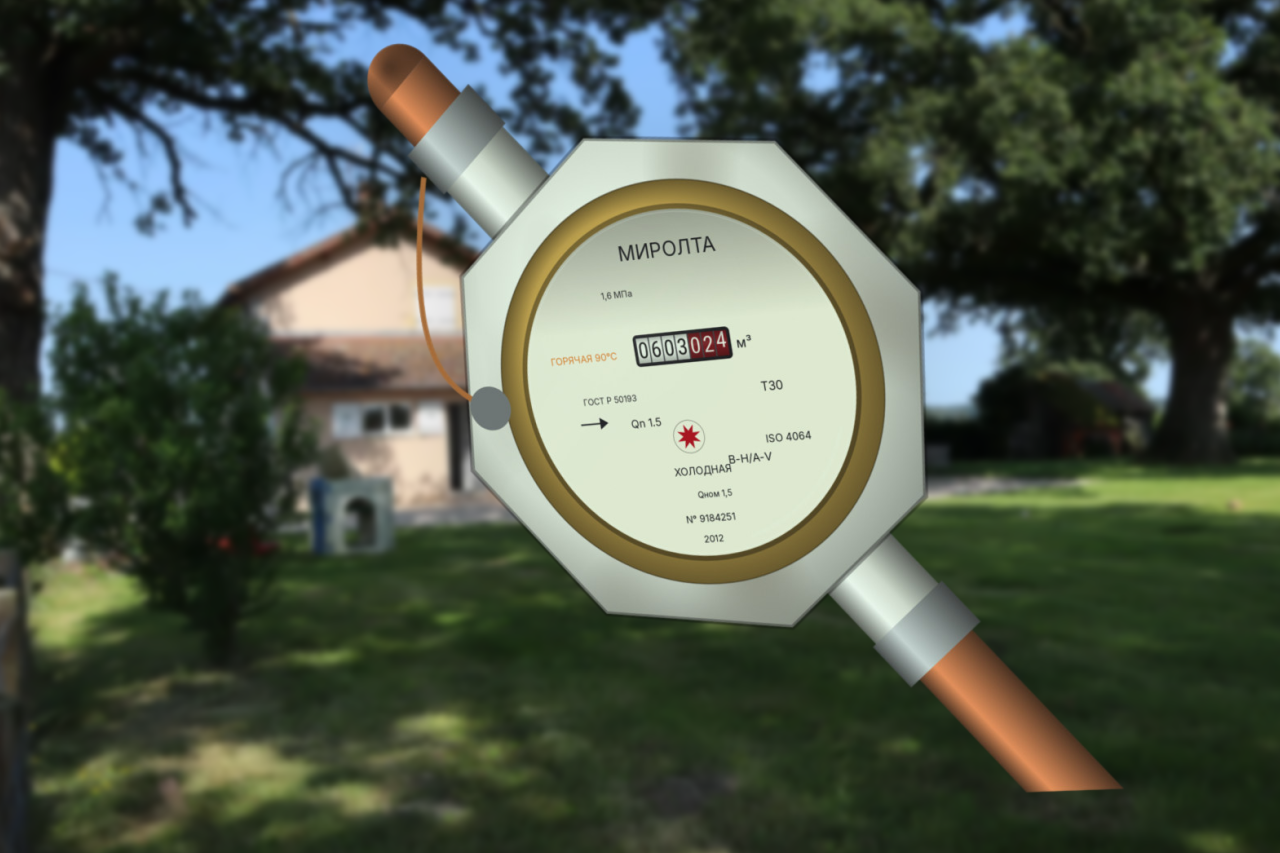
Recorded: 603.024 m³
